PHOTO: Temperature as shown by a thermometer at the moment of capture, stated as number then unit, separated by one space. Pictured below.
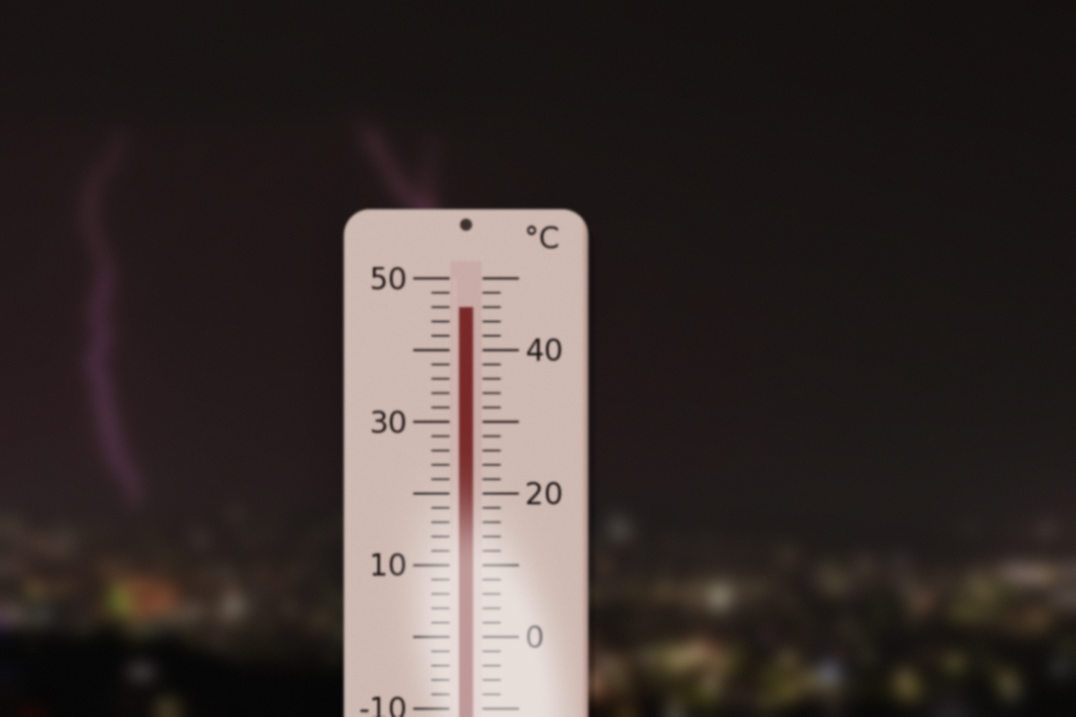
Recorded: 46 °C
